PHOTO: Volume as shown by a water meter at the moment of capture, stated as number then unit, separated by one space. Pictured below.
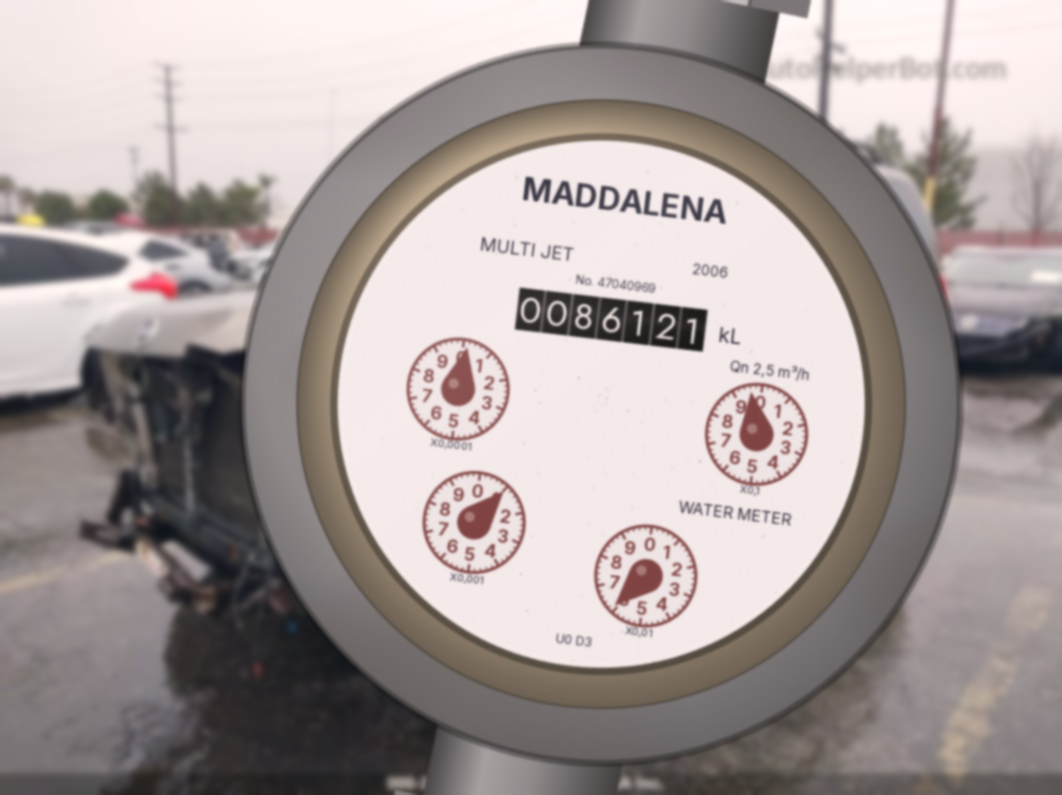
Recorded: 86120.9610 kL
